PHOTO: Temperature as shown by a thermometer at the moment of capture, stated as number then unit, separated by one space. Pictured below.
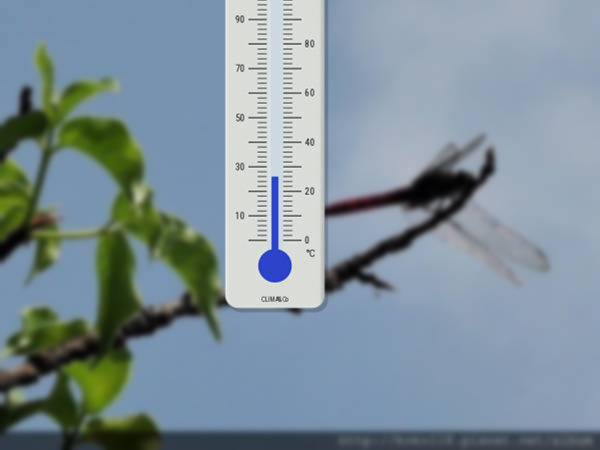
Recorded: 26 °C
